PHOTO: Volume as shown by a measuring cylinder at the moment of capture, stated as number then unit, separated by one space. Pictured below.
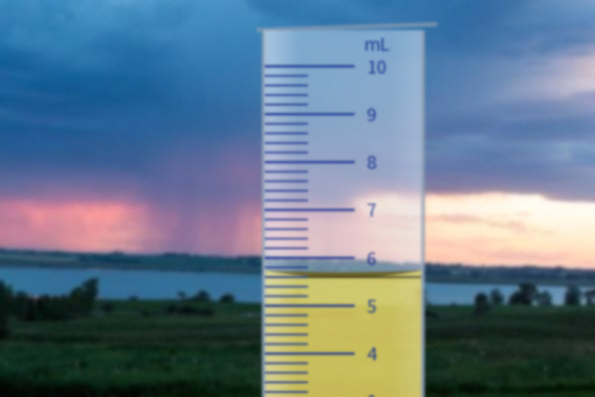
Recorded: 5.6 mL
